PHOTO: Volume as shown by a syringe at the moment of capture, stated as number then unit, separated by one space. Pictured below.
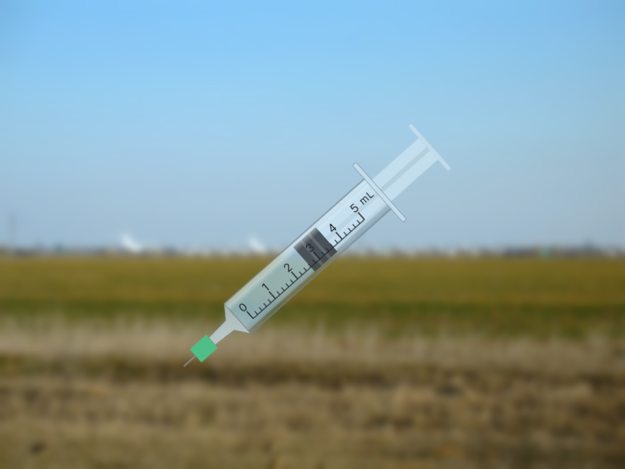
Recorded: 2.6 mL
